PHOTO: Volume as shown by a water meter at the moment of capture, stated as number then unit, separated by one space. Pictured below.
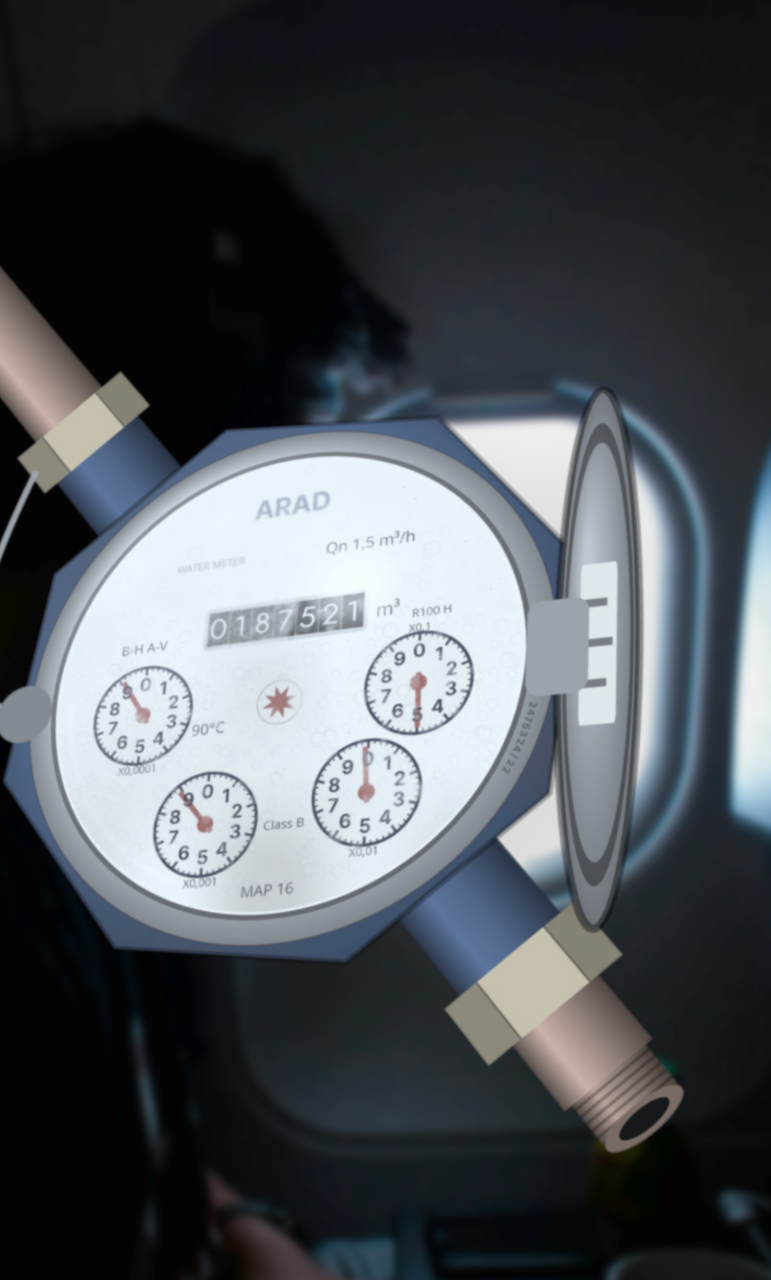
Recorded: 187521.4989 m³
